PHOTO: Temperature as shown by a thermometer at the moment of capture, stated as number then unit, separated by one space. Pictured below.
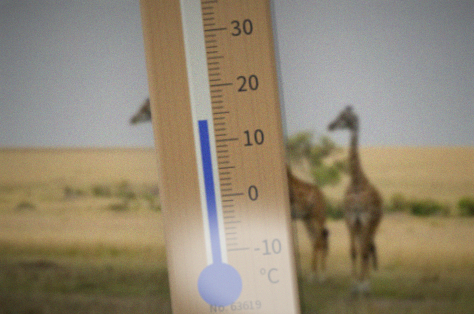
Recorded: 14 °C
